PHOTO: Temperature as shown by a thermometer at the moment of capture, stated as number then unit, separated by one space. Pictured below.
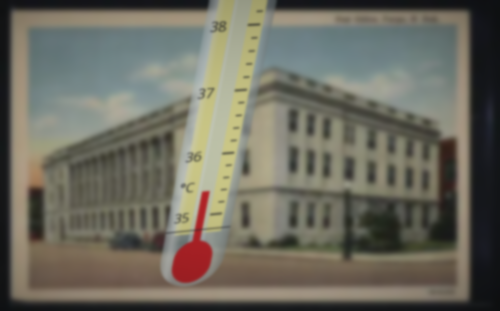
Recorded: 35.4 °C
